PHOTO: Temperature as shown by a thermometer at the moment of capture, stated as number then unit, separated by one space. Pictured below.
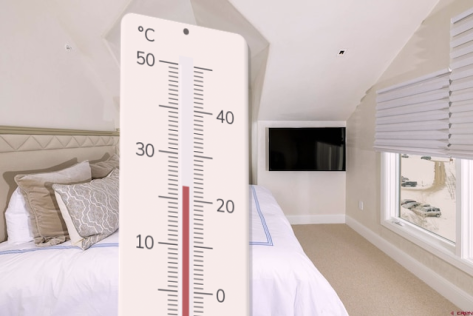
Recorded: 23 °C
